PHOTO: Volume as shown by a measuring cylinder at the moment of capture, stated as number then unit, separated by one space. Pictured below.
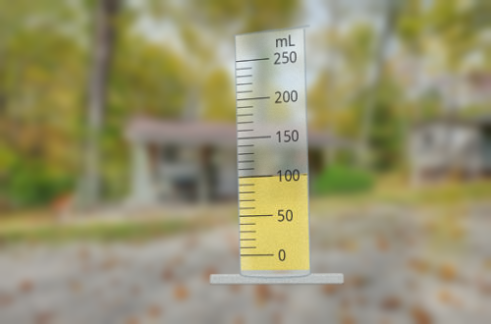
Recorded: 100 mL
